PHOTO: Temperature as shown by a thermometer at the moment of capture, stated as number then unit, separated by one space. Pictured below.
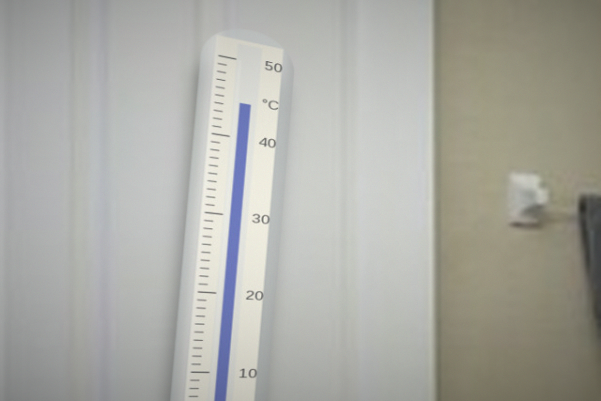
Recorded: 44.5 °C
